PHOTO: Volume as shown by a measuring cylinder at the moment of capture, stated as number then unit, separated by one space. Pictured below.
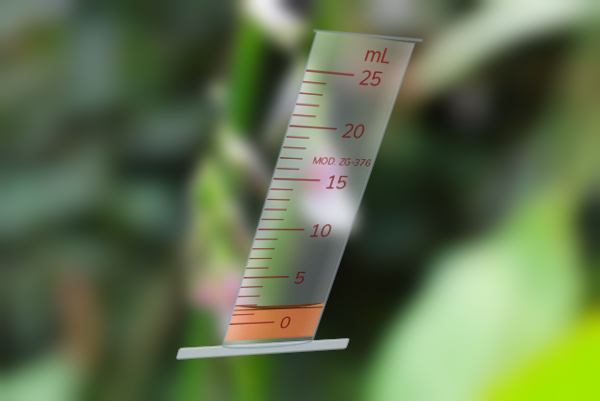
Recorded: 1.5 mL
